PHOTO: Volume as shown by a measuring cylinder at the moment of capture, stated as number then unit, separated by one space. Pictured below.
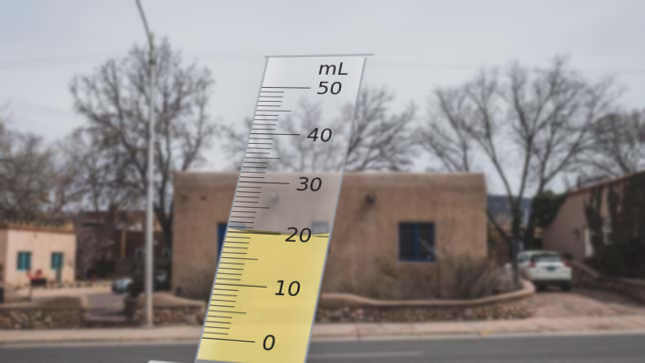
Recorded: 20 mL
